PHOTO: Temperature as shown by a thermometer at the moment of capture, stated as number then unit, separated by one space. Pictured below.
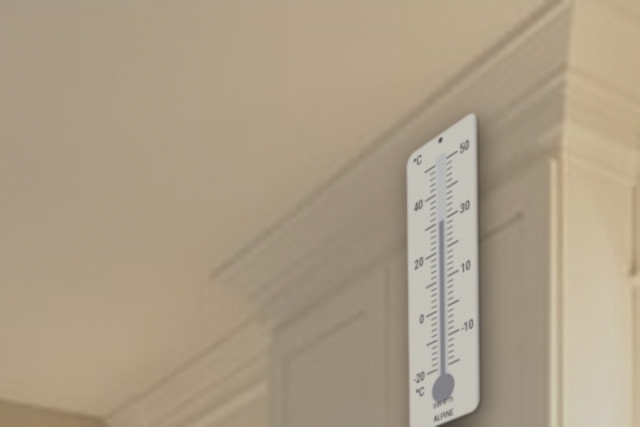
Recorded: 30 °C
